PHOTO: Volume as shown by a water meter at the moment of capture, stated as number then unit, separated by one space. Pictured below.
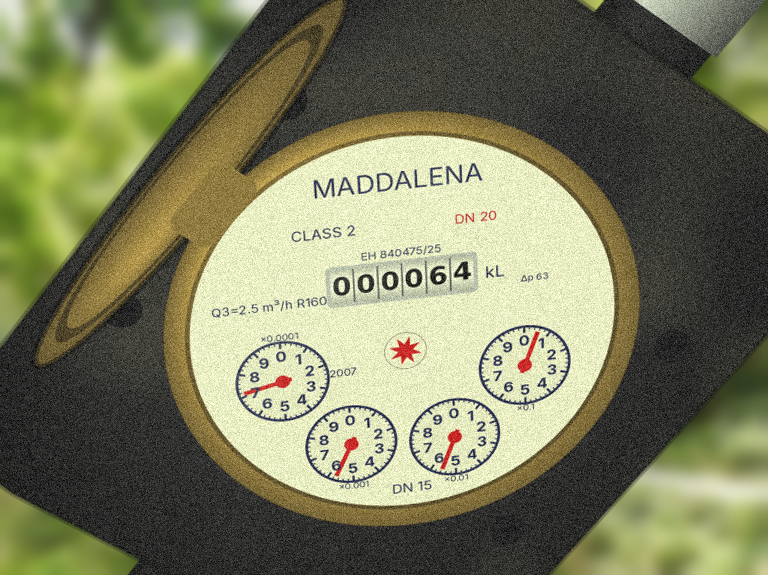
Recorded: 64.0557 kL
